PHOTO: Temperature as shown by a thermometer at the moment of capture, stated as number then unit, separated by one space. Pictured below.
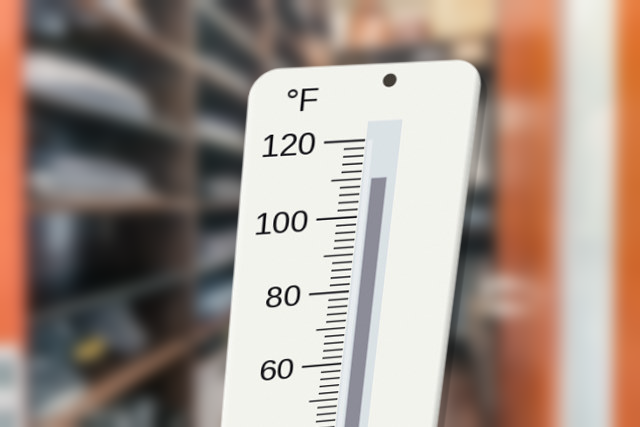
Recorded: 110 °F
